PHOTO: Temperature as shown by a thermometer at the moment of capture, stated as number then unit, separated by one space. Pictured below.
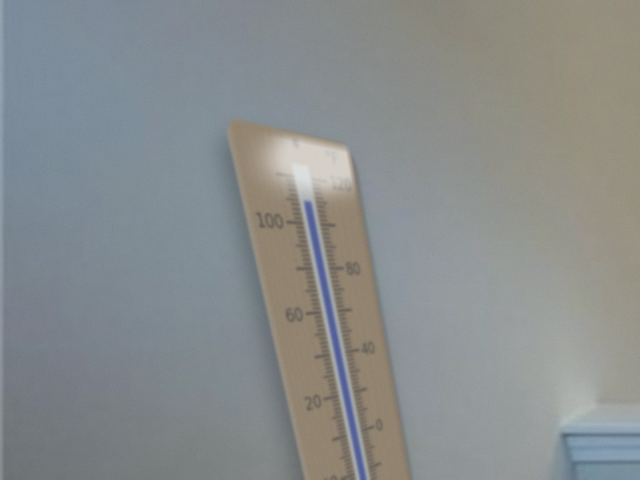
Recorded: 110 °F
